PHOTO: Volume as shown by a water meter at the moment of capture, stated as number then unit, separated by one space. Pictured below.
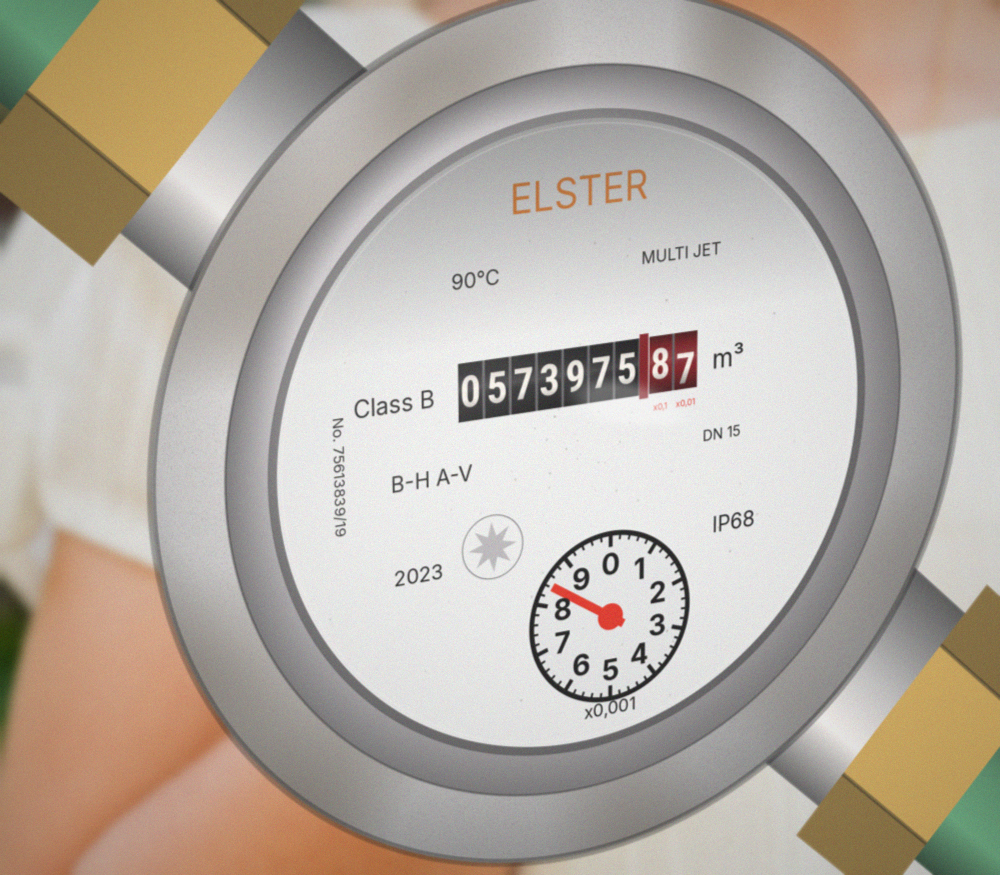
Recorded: 573975.868 m³
